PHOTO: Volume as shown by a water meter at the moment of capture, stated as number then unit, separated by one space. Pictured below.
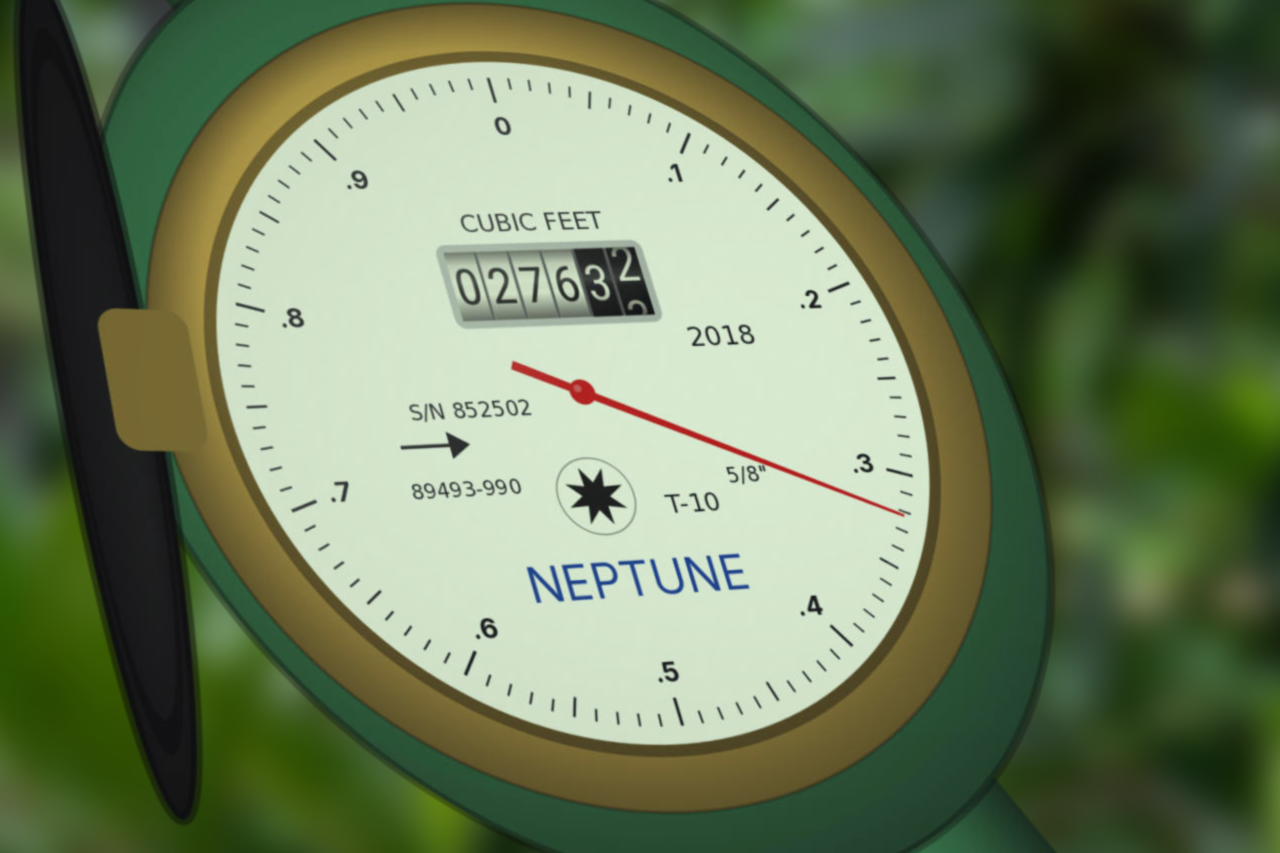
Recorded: 27632.32 ft³
